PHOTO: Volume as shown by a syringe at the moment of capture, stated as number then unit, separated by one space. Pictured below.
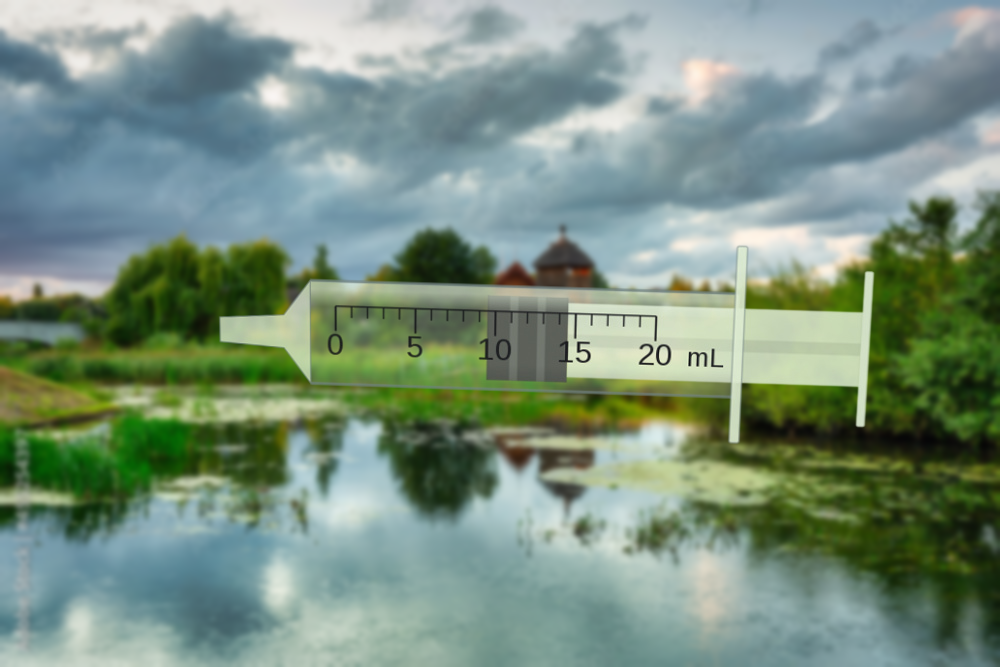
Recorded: 9.5 mL
